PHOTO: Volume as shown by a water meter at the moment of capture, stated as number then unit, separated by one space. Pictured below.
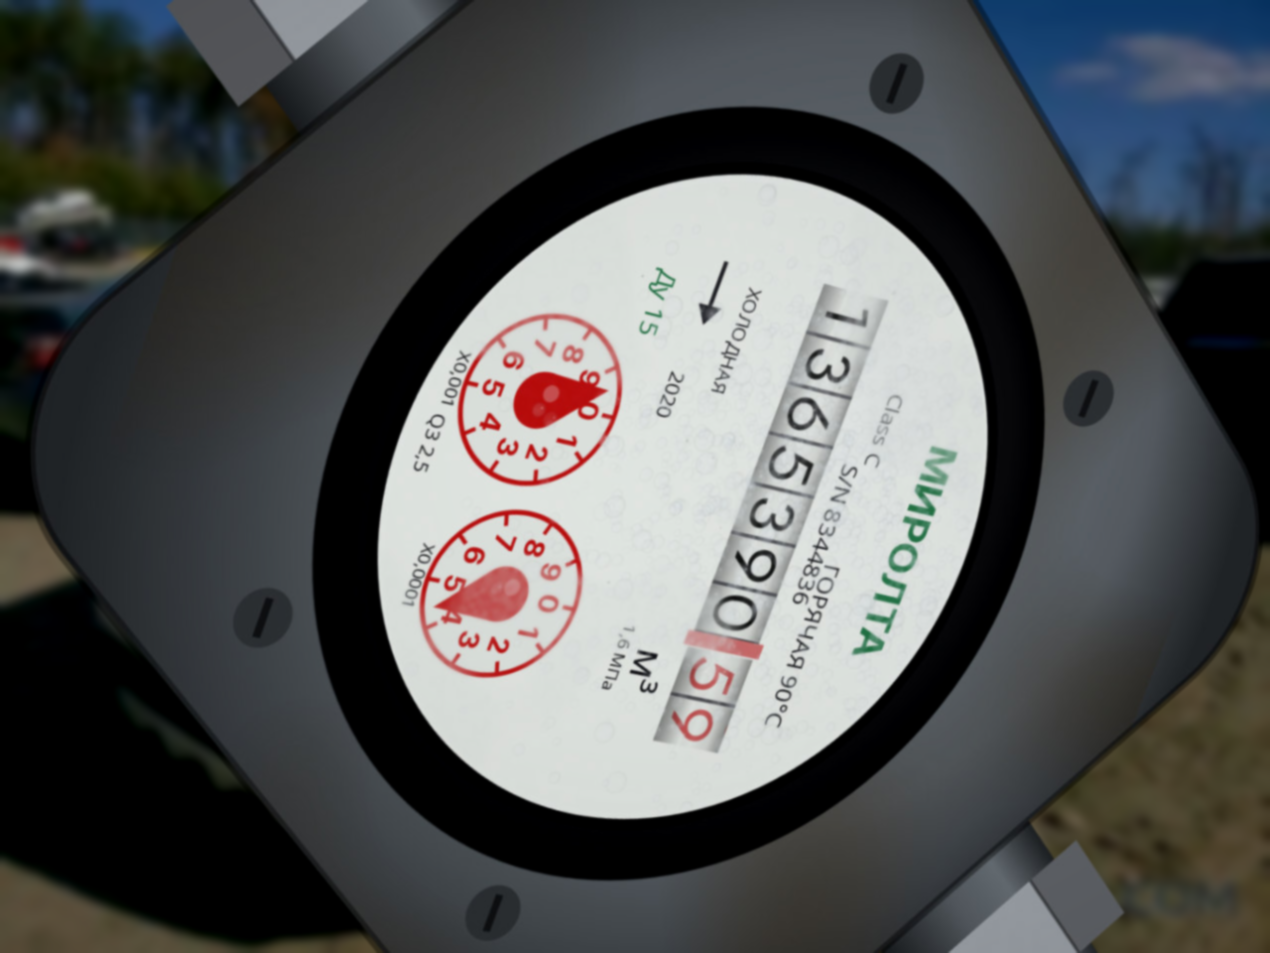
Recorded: 1365390.5894 m³
